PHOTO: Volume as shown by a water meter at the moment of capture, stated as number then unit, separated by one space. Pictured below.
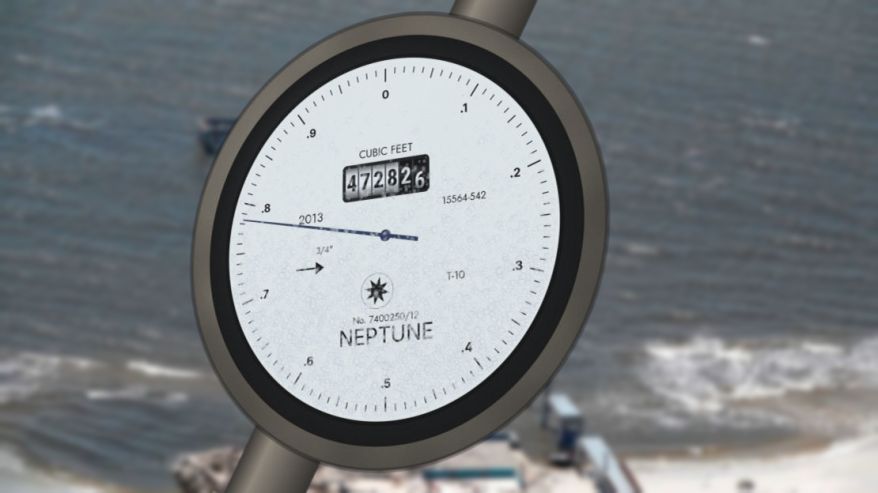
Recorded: 472825.78 ft³
